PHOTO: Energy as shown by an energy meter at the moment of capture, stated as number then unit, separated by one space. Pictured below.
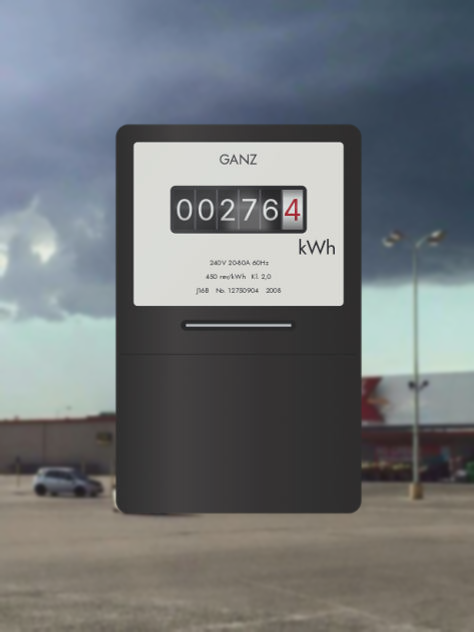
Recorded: 276.4 kWh
